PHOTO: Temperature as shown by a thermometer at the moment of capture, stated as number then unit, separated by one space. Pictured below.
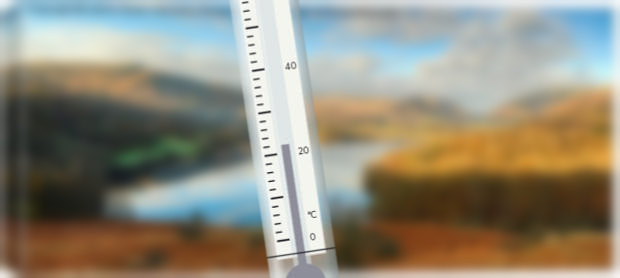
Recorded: 22 °C
